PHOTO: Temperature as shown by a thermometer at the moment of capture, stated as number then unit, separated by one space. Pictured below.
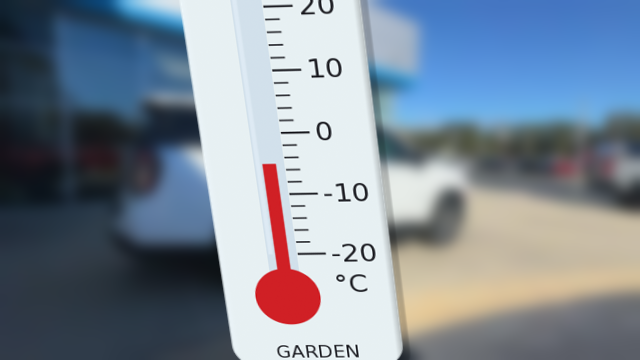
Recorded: -5 °C
